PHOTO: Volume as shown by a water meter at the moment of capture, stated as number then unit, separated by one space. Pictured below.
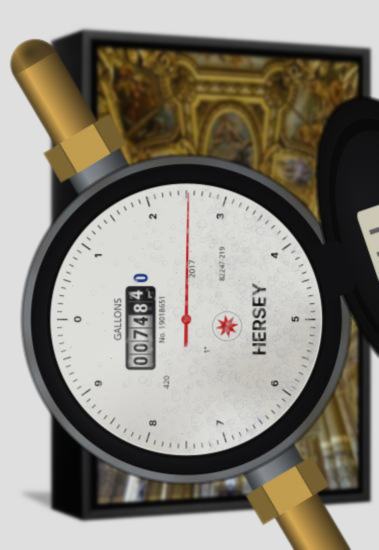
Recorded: 74842.5 gal
